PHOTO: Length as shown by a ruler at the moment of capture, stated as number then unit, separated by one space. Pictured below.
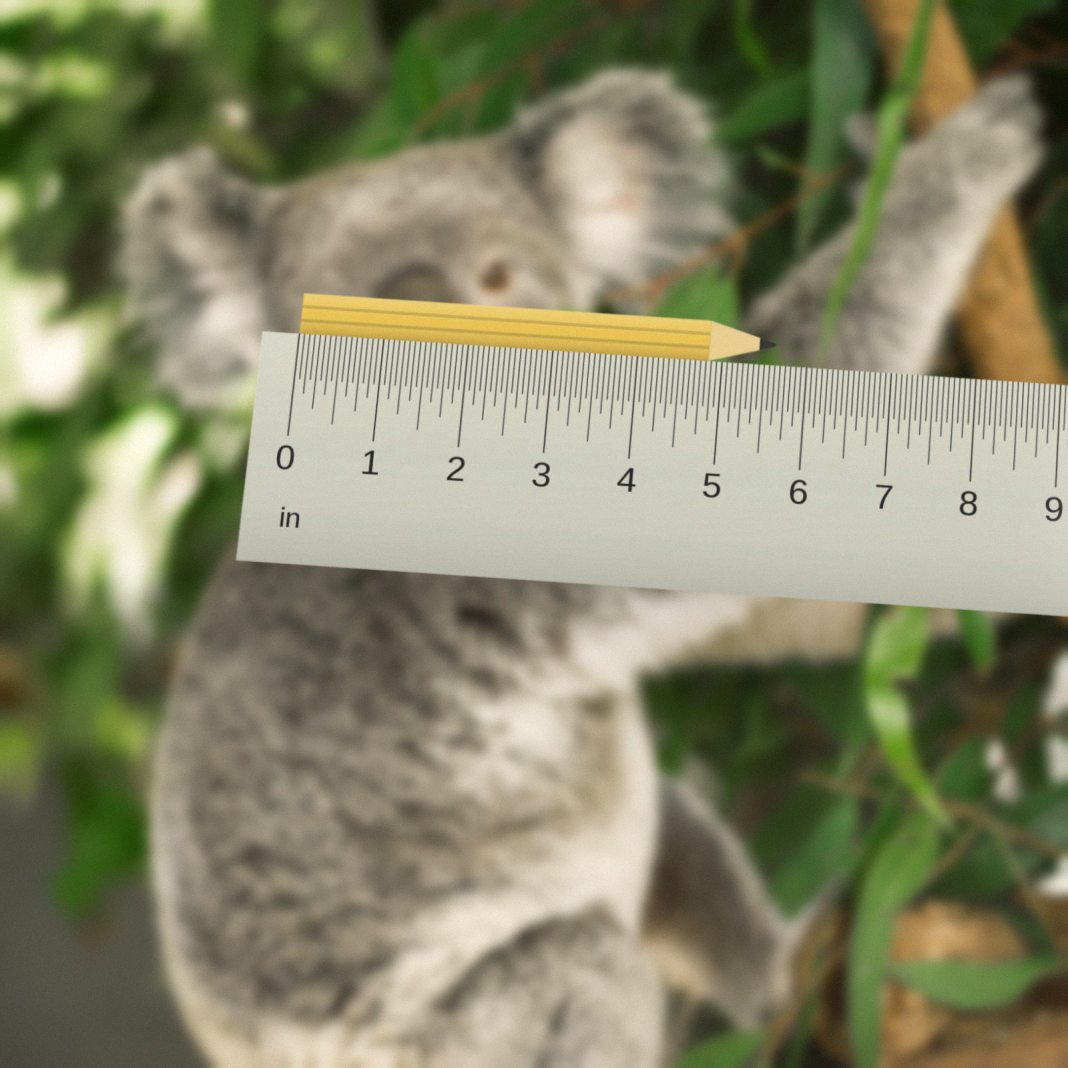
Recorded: 5.625 in
